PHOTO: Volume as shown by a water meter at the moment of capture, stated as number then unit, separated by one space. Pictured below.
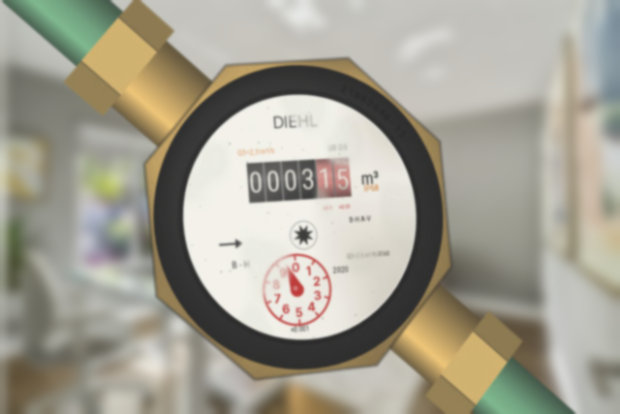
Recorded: 3.149 m³
